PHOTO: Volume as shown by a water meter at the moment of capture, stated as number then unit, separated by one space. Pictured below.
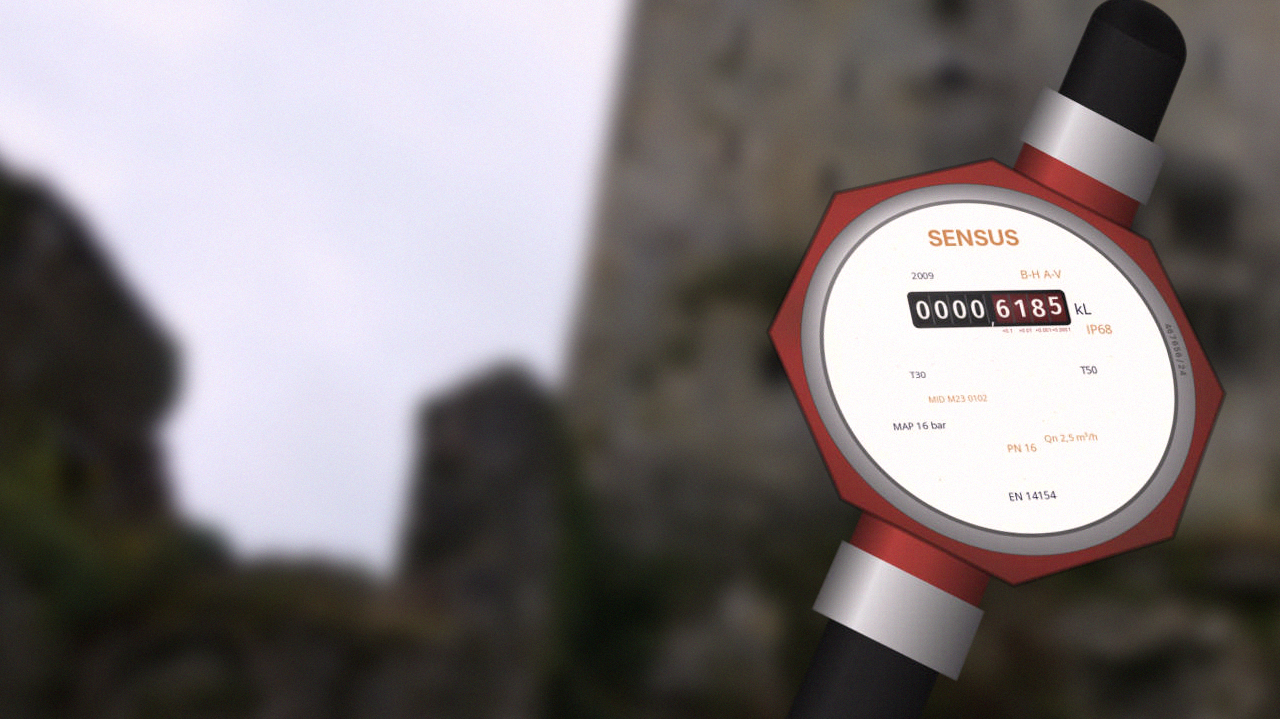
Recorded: 0.6185 kL
